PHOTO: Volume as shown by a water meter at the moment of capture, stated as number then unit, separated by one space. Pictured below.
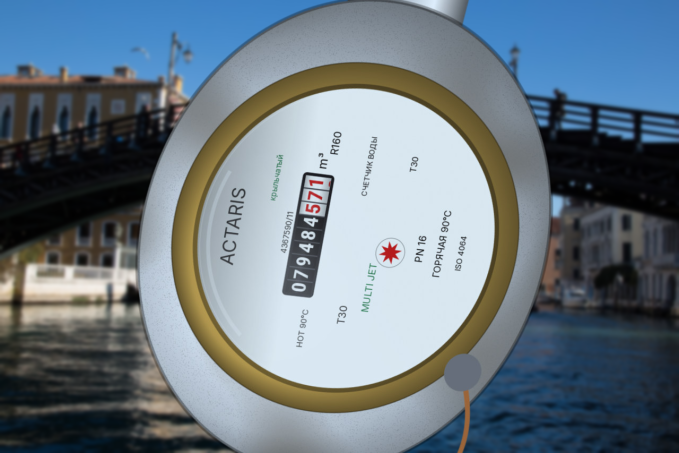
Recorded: 79484.571 m³
